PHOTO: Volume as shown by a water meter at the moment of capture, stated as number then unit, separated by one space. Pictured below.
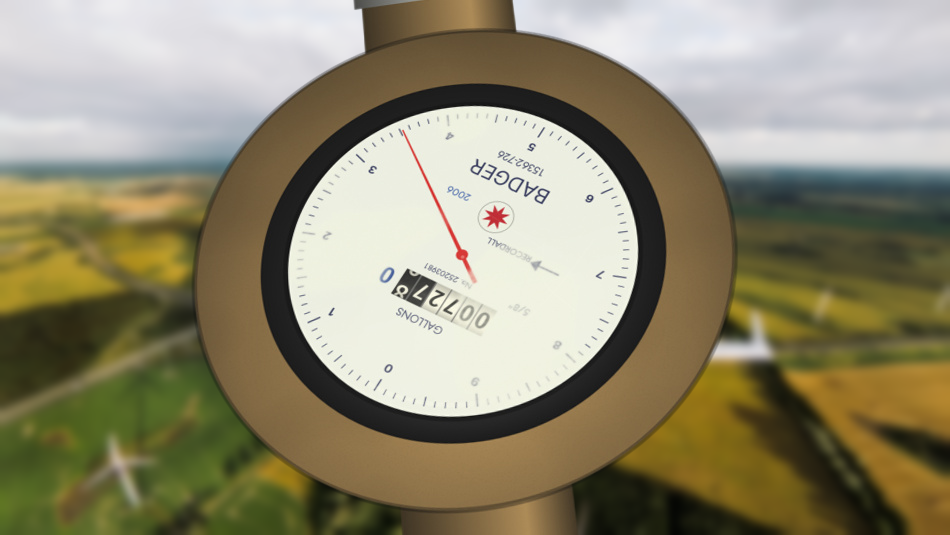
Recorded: 72783.5 gal
